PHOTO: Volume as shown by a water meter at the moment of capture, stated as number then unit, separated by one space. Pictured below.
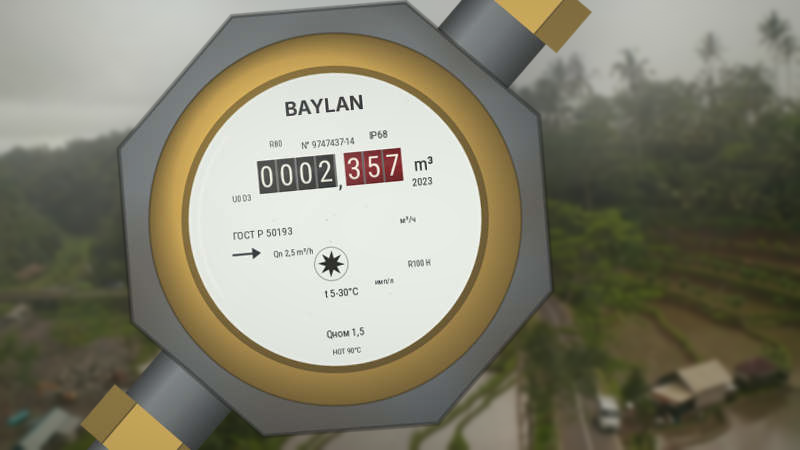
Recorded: 2.357 m³
